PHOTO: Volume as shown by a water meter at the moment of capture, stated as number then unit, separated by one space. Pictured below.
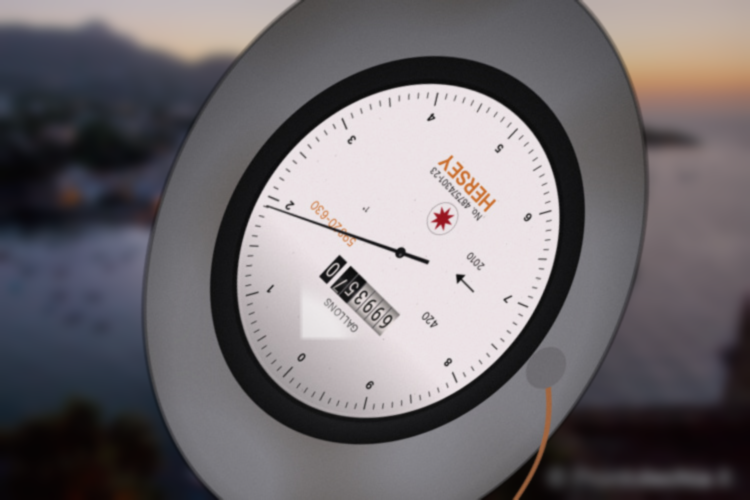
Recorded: 6993571.9 gal
